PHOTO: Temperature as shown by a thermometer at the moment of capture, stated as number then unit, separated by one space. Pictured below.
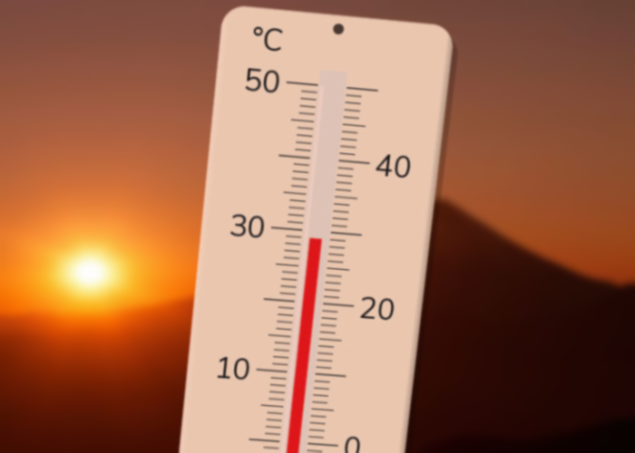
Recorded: 29 °C
